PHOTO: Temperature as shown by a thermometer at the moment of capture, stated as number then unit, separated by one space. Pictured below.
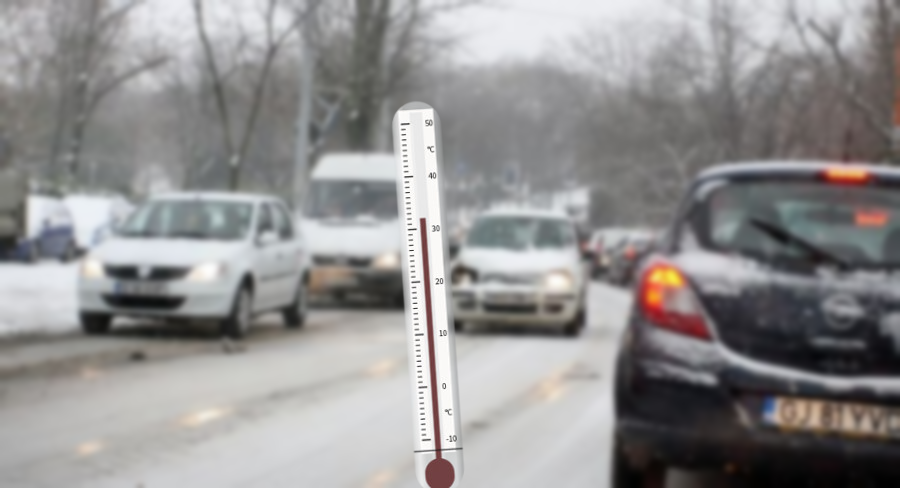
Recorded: 32 °C
